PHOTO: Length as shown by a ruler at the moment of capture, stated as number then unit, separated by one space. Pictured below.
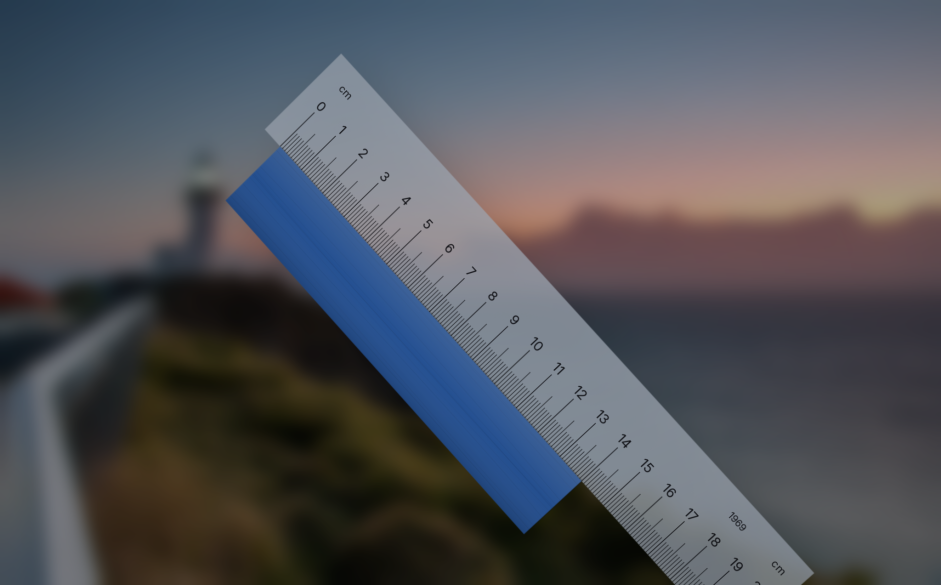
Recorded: 14 cm
